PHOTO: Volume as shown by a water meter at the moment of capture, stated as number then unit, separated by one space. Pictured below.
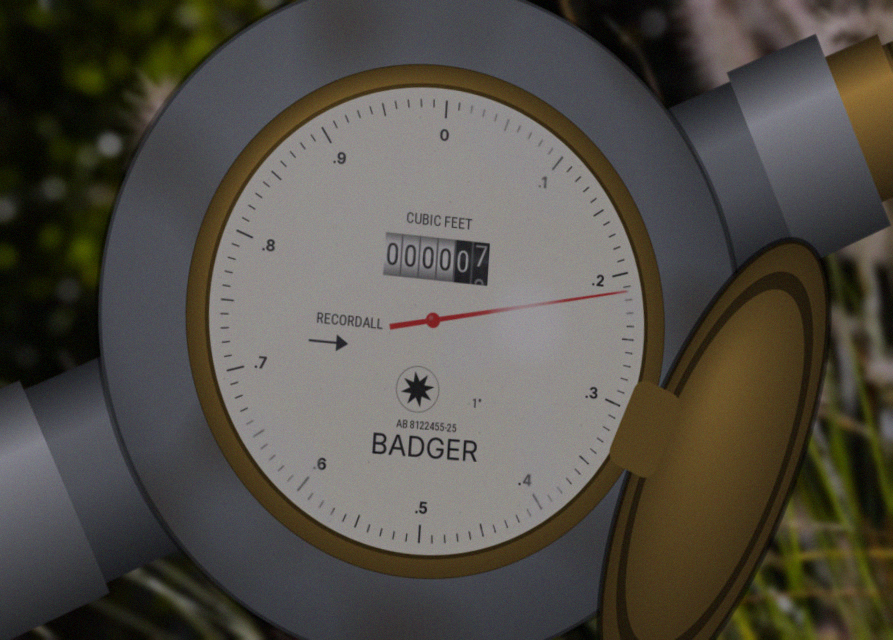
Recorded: 7.21 ft³
